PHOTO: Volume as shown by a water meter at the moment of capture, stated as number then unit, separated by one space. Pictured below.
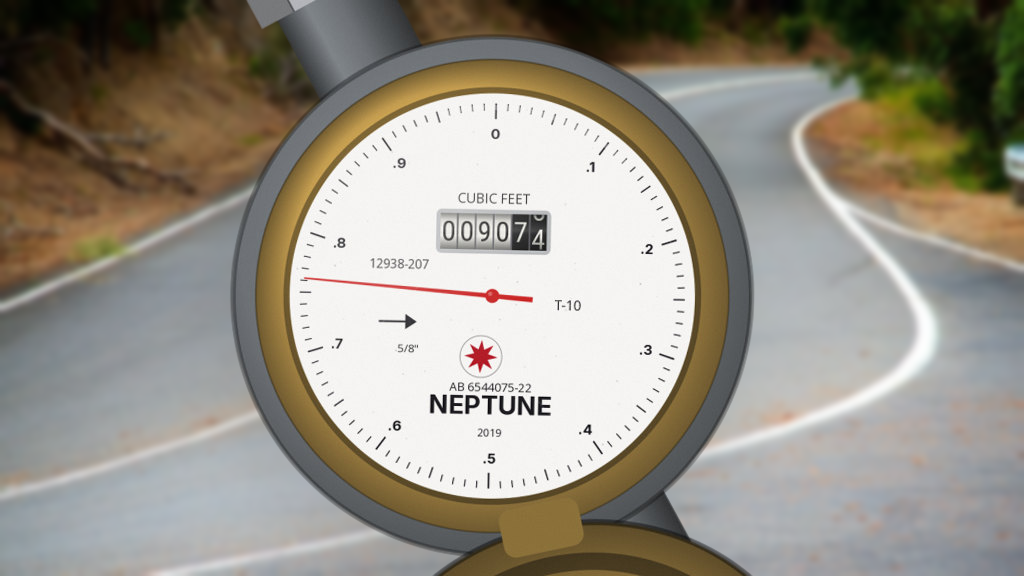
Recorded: 9073.76 ft³
